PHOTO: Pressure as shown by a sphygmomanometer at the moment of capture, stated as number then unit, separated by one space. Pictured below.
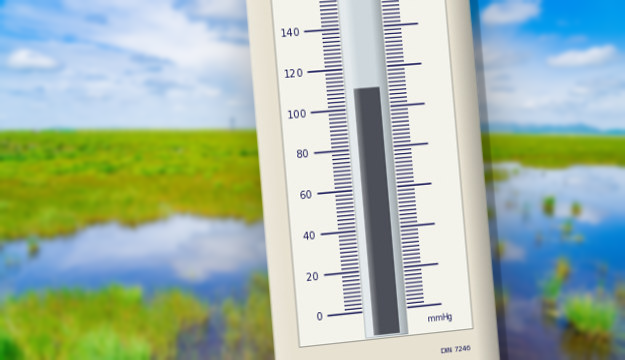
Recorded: 110 mmHg
